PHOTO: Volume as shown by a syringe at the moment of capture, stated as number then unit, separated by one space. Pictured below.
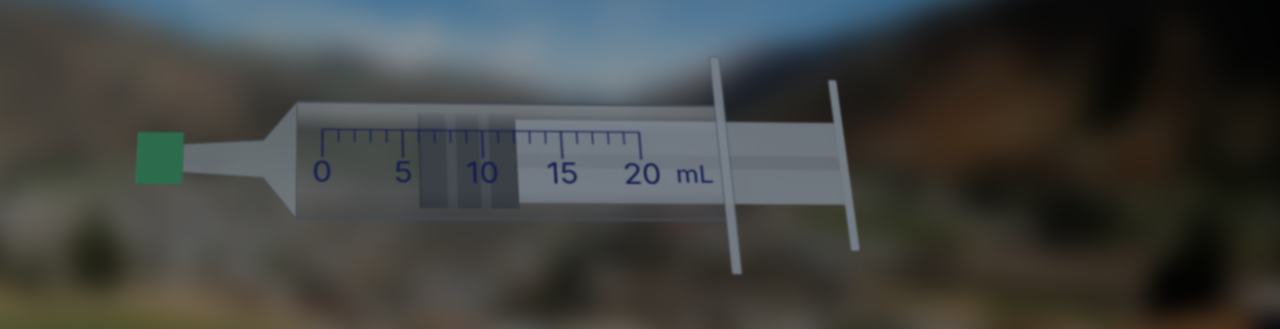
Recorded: 6 mL
